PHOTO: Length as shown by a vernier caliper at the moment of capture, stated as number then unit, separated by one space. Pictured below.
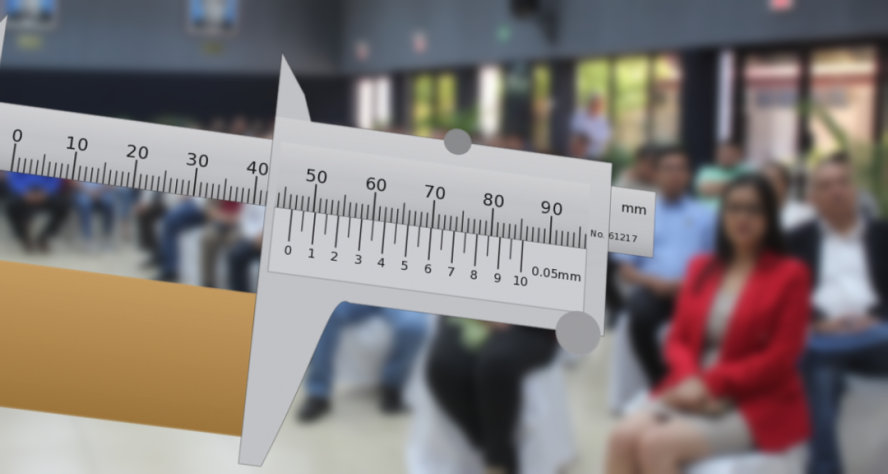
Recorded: 46.4 mm
